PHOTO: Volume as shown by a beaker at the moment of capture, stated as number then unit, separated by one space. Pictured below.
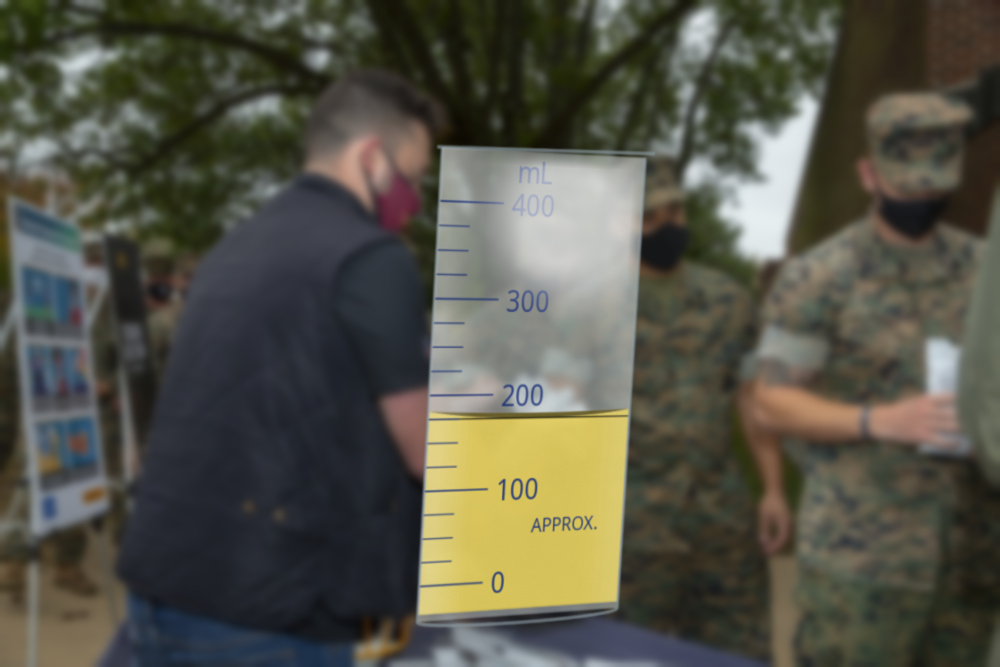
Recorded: 175 mL
